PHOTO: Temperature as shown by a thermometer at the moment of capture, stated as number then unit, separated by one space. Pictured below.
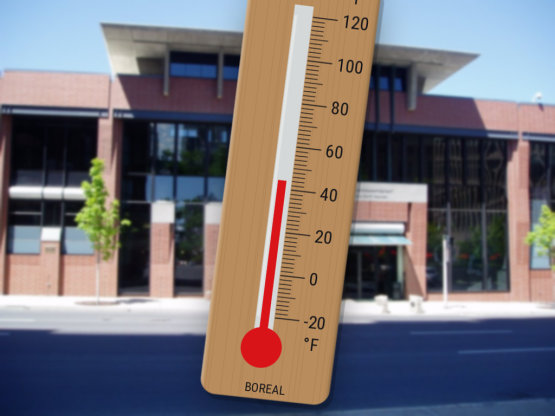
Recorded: 44 °F
